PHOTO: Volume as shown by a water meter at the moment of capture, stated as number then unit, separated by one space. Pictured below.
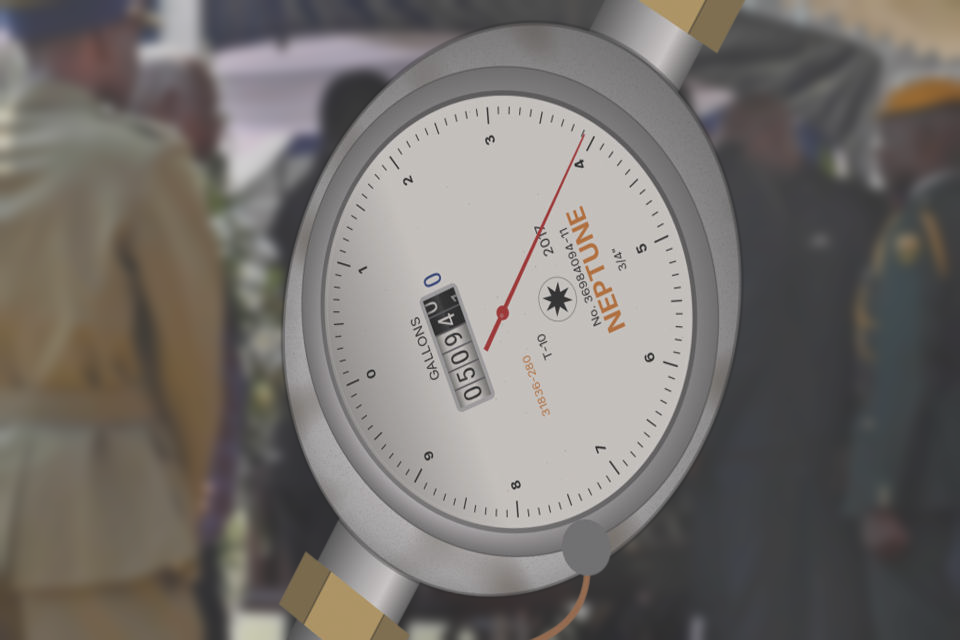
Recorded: 509403.9 gal
